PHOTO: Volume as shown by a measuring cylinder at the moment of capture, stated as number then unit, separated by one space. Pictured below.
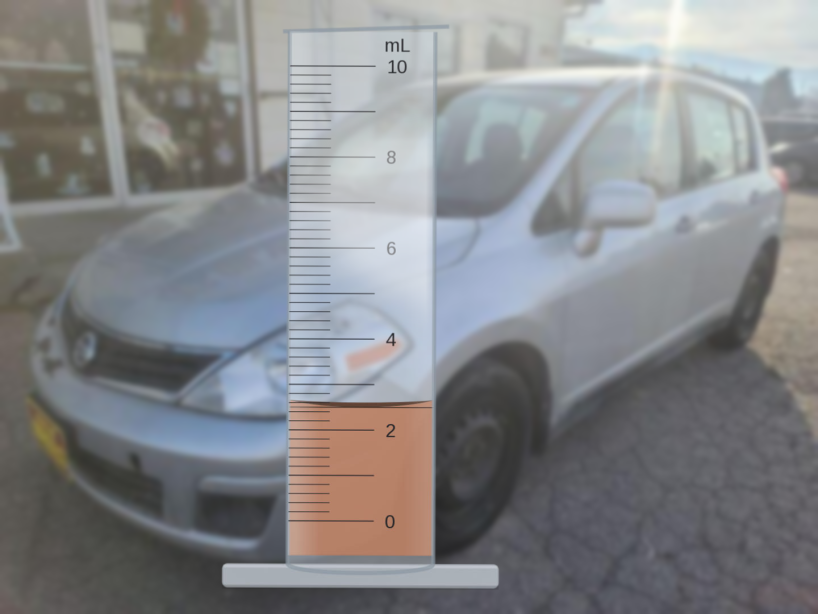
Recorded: 2.5 mL
